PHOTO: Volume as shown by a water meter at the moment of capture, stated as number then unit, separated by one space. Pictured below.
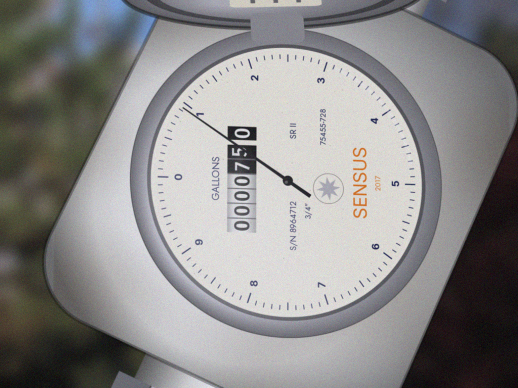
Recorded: 750.9 gal
